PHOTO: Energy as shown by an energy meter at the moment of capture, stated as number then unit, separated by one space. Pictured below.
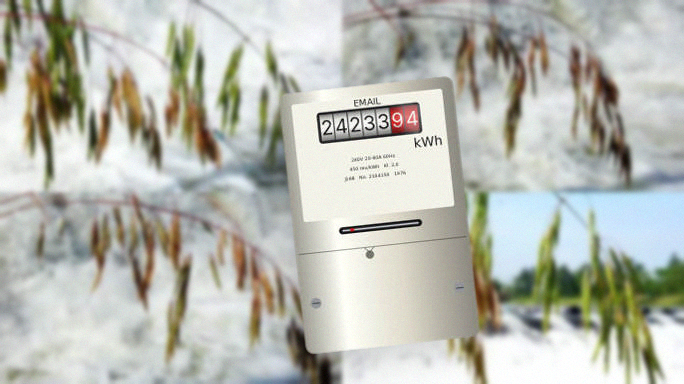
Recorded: 24233.94 kWh
